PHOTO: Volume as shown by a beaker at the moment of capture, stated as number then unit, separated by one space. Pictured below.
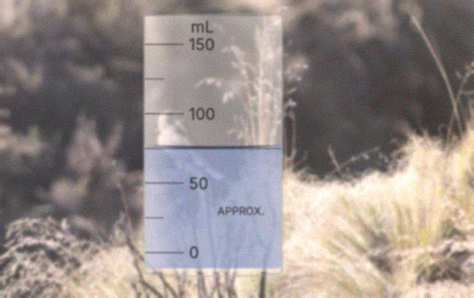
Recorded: 75 mL
